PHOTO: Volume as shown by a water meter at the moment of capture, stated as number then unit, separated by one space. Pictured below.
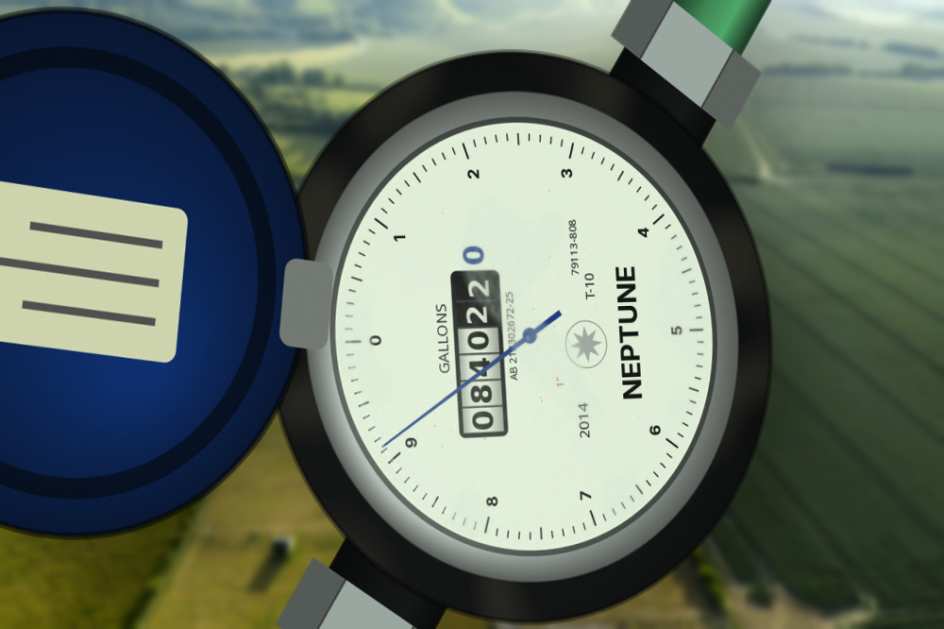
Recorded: 840219.1 gal
